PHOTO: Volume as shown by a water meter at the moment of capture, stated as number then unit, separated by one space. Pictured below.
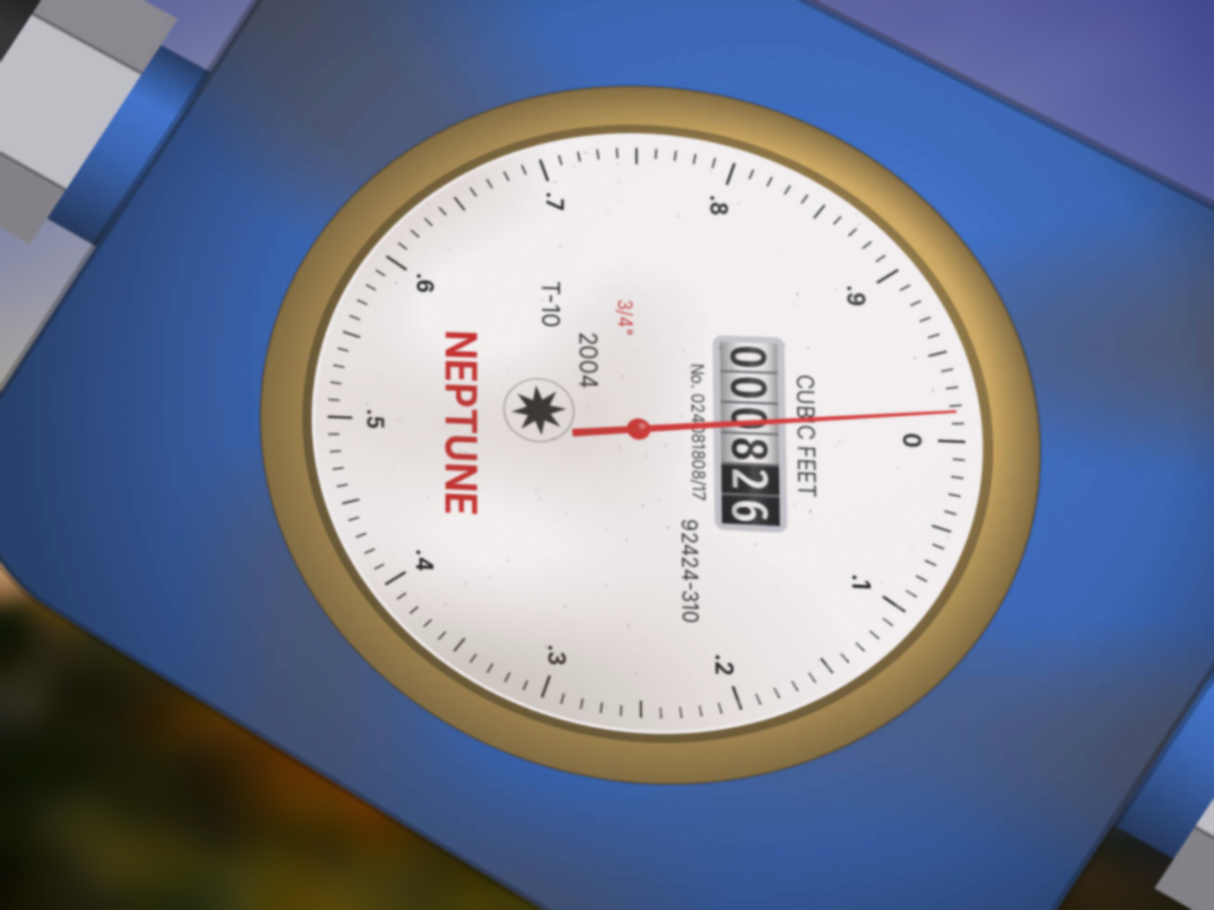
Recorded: 825.98 ft³
